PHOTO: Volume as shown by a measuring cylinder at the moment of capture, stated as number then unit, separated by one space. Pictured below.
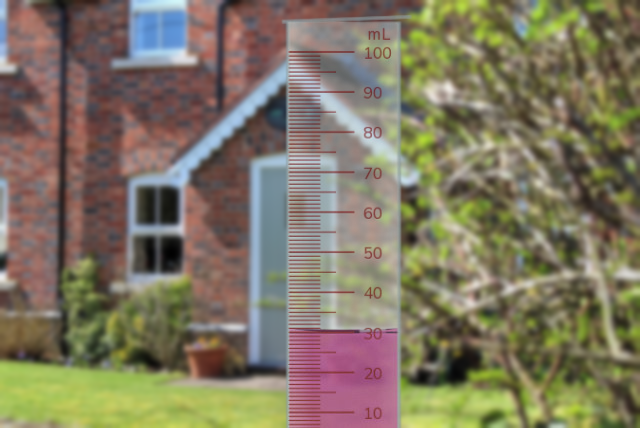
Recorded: 30 mL
